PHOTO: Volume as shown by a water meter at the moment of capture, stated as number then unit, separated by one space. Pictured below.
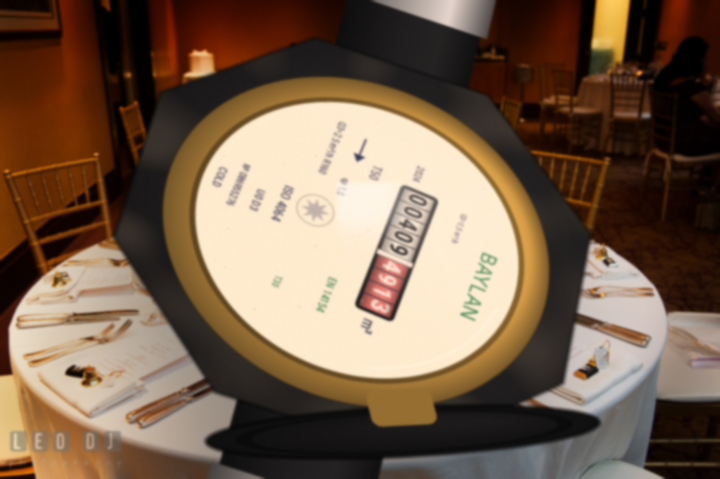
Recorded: 409.4913 m³
